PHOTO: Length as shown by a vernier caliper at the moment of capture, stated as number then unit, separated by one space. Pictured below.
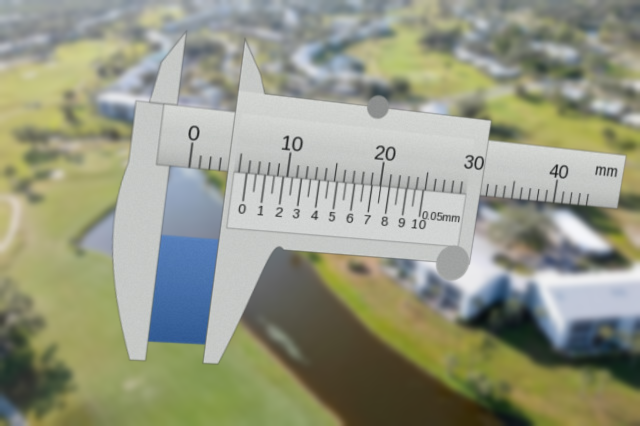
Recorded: 5.8 mm
